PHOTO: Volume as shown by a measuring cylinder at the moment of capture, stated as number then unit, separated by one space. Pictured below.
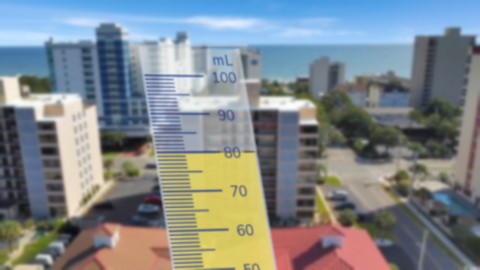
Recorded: 80 mL
